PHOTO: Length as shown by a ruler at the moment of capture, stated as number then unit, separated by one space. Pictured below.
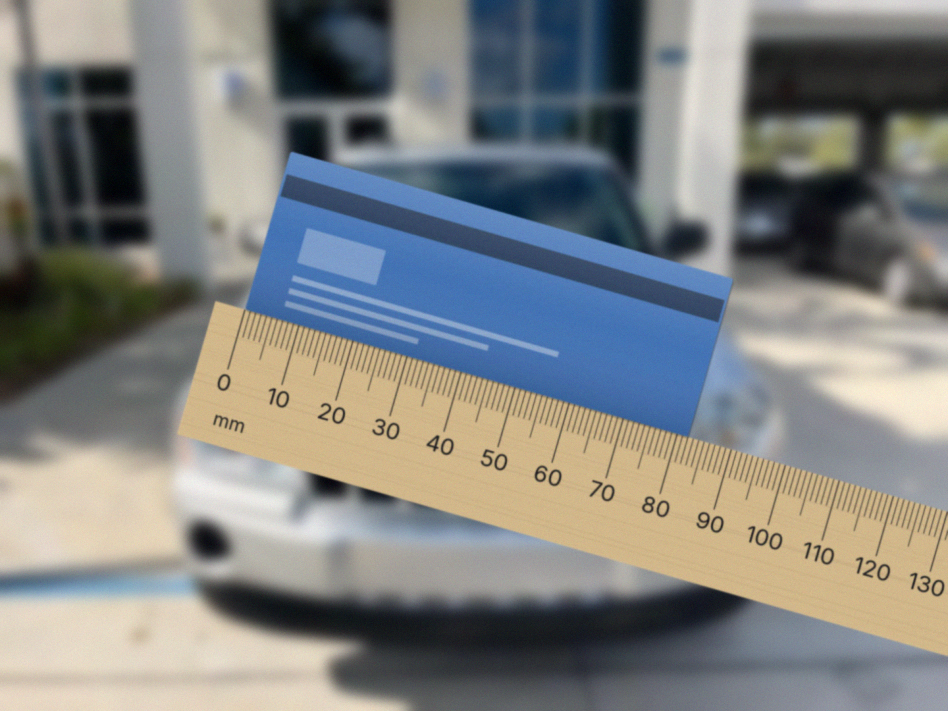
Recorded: 82 mm
